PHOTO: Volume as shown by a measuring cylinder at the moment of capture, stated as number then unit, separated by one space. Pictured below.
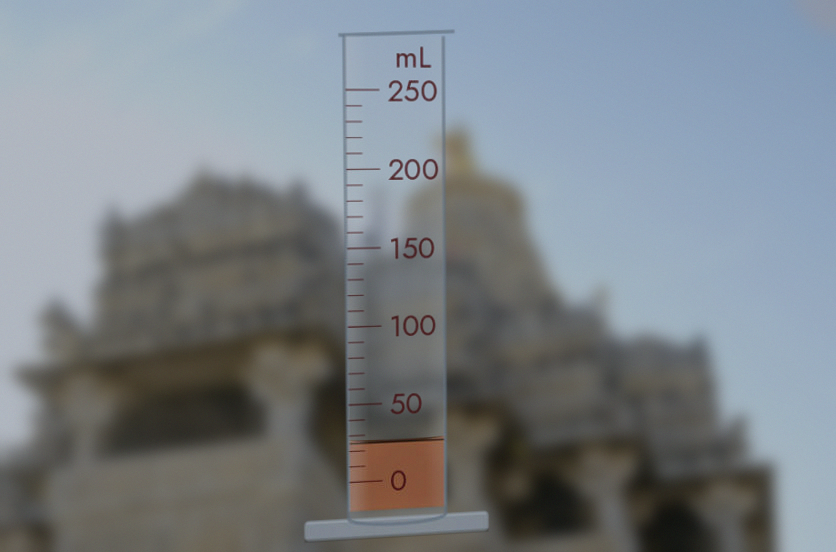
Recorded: 25 mL
